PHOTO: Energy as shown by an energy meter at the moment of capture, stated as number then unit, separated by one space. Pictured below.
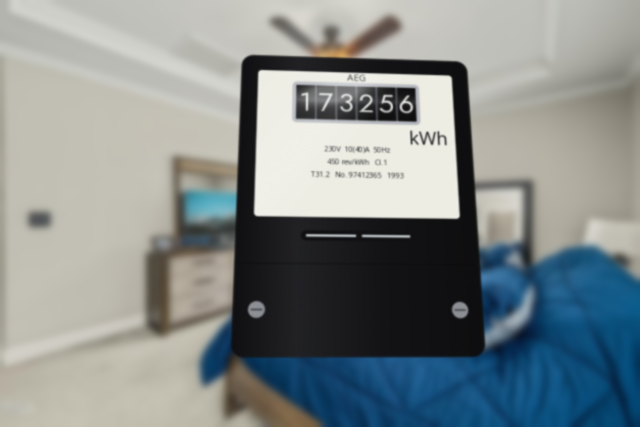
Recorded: 173256 kWh
